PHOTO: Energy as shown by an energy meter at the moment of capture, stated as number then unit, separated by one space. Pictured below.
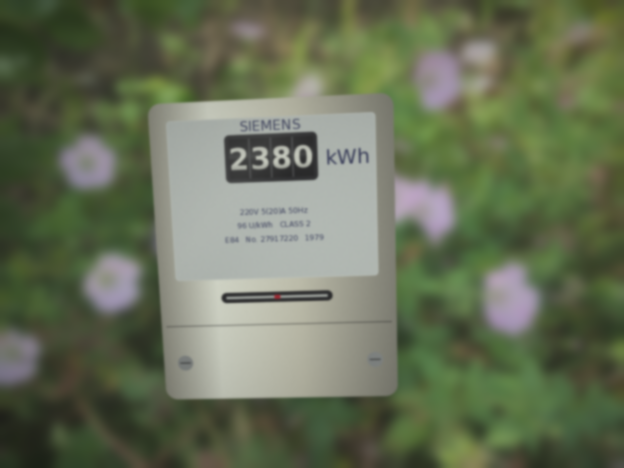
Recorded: 2380 kWh
